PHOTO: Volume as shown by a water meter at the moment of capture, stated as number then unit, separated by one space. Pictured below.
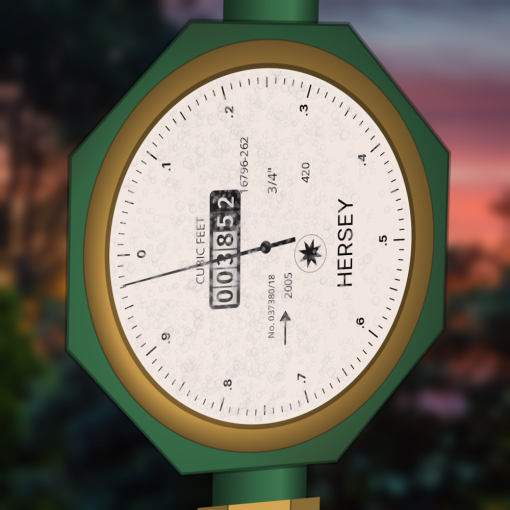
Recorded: 3851.97 ft³
